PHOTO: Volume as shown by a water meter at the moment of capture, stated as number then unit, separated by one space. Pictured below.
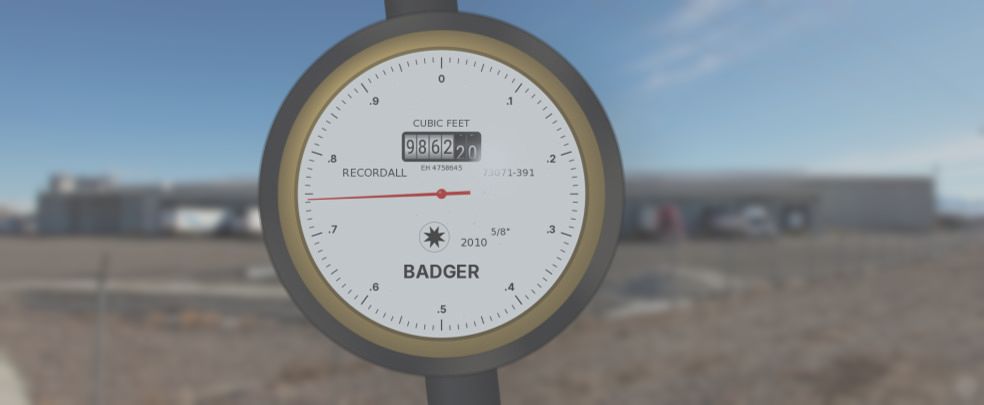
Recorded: 986219.74 ft³
